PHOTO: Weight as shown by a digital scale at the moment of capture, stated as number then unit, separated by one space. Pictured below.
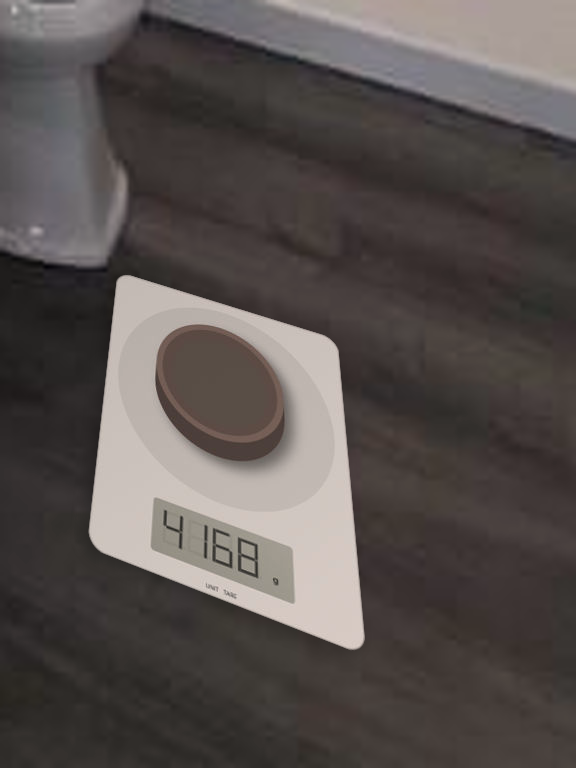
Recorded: 4168 g
